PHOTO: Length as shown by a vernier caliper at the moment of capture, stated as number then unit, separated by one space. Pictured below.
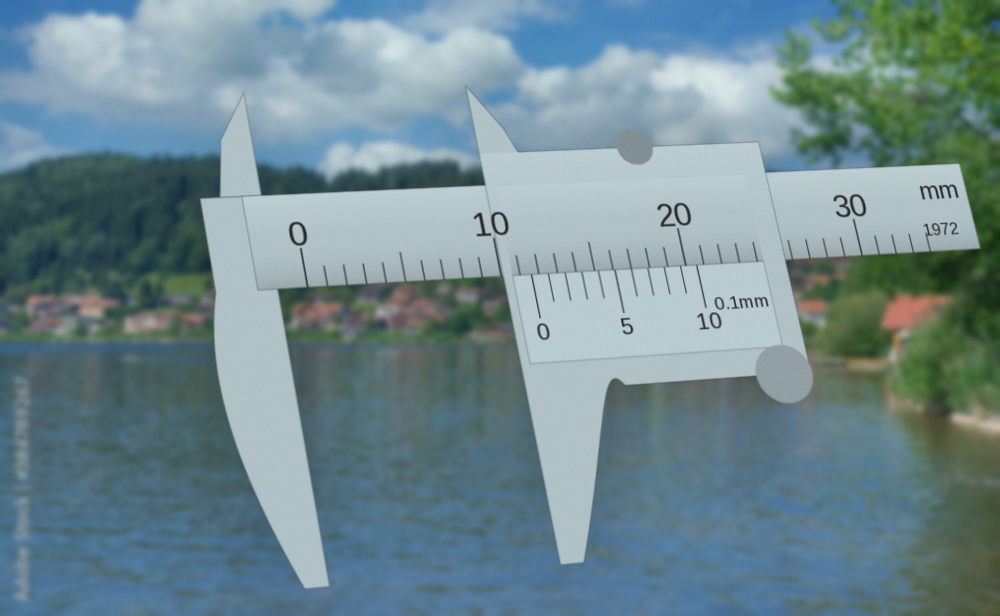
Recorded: 11.6 mm
